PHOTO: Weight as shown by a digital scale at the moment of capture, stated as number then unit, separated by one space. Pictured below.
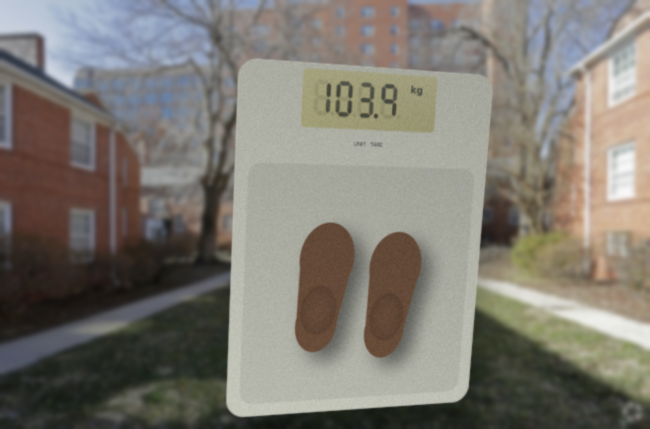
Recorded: 103.9 kg
